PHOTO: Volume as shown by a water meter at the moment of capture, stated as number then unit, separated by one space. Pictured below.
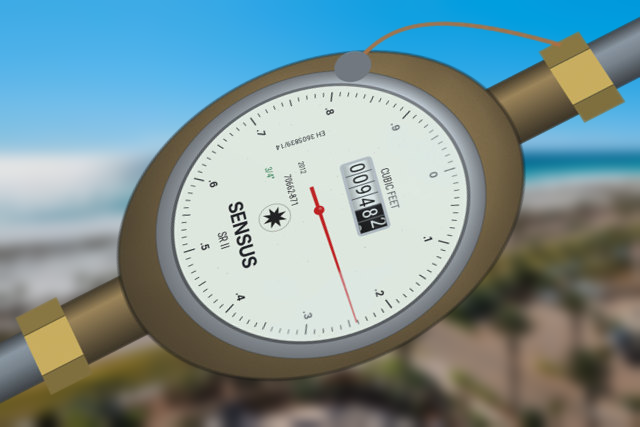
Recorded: 9482.24 ft³
